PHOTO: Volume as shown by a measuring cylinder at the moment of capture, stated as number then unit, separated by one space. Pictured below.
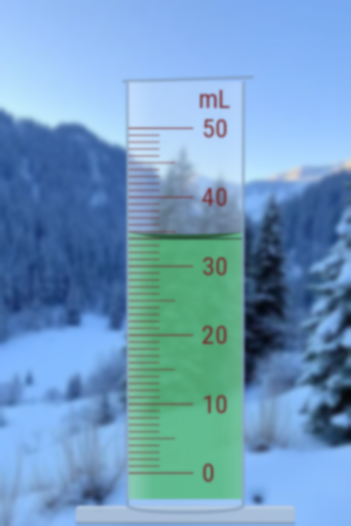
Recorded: 34 mL
